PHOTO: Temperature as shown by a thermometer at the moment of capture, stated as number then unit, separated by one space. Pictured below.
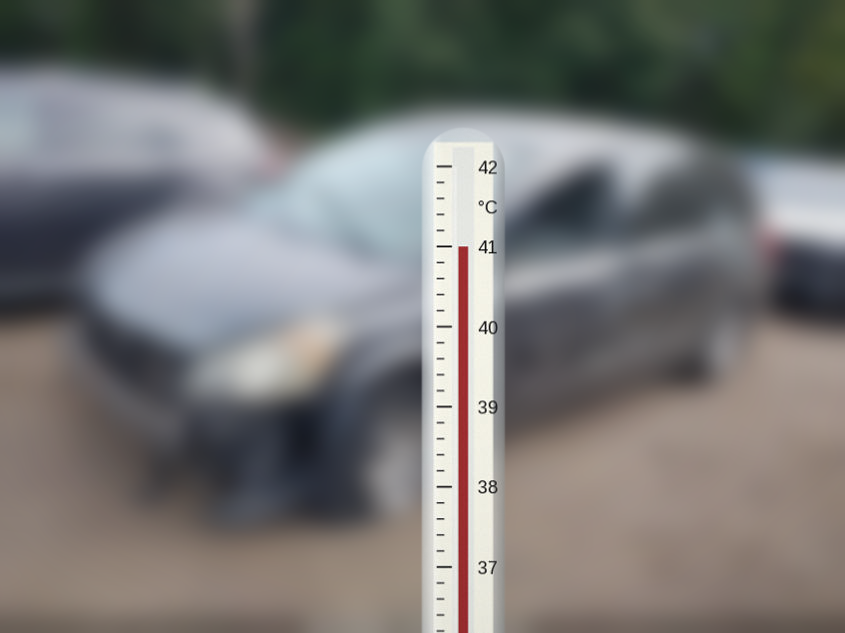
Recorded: 41 °C
